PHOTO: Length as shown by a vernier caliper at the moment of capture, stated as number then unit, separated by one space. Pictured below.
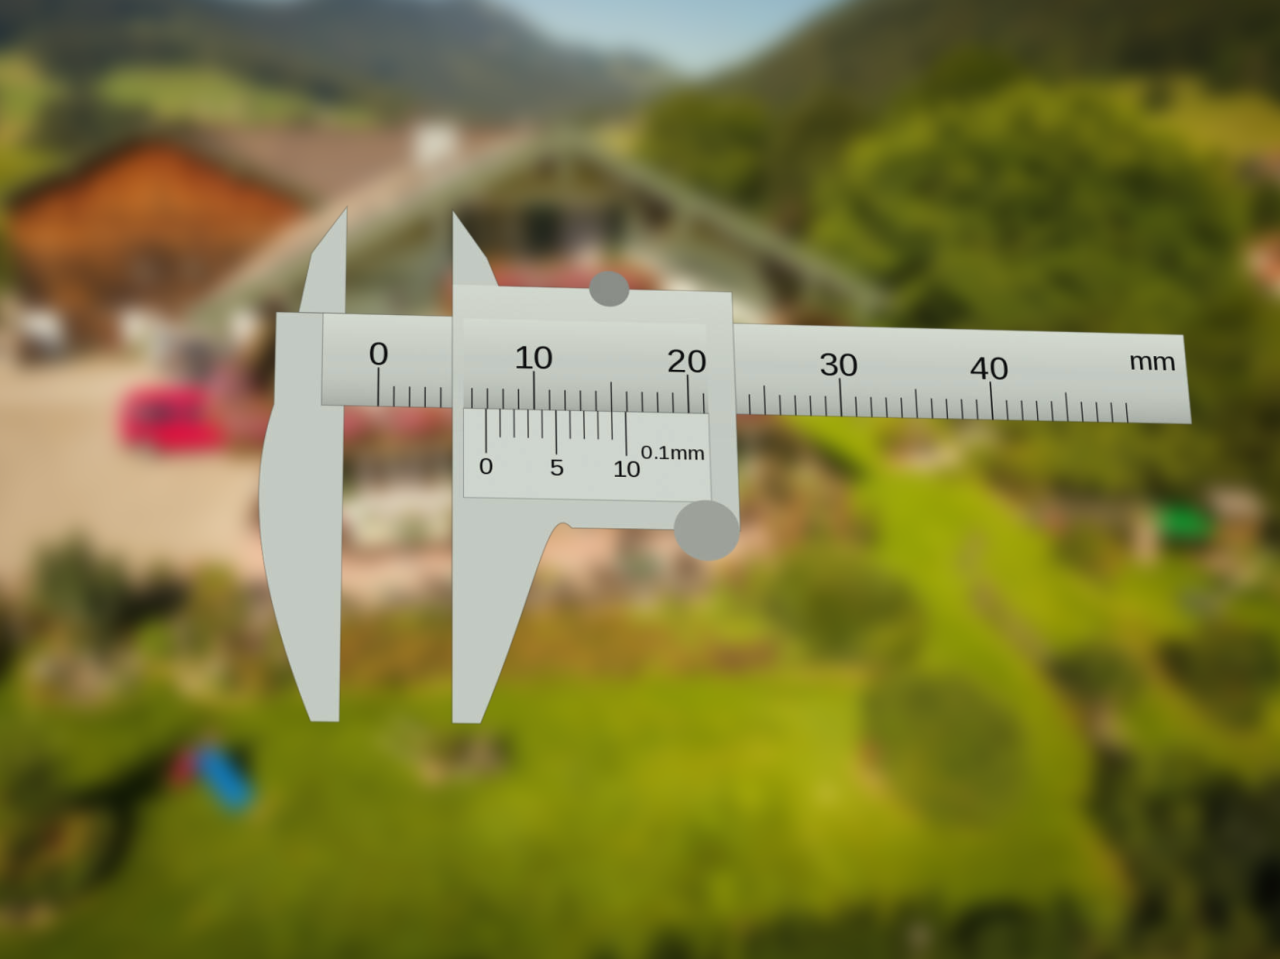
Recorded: 6.9 mm
